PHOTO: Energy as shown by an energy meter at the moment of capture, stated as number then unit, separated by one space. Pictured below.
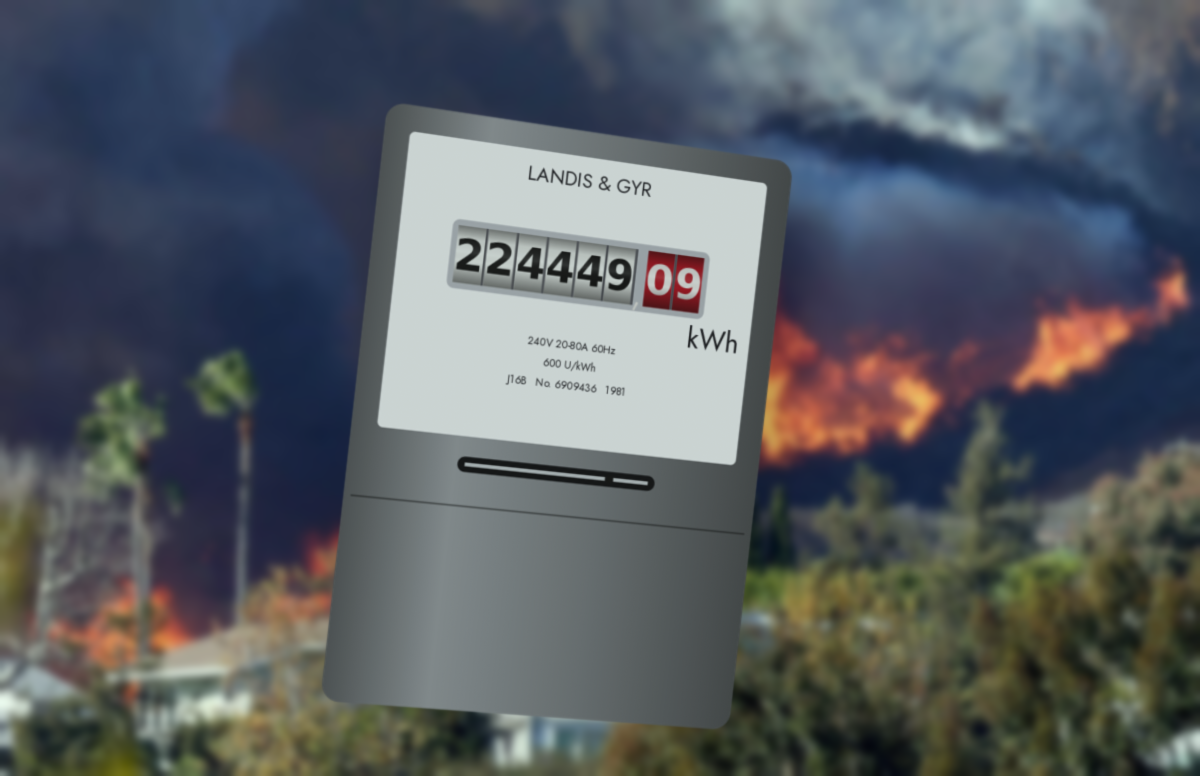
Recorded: 224449.09 kWh
